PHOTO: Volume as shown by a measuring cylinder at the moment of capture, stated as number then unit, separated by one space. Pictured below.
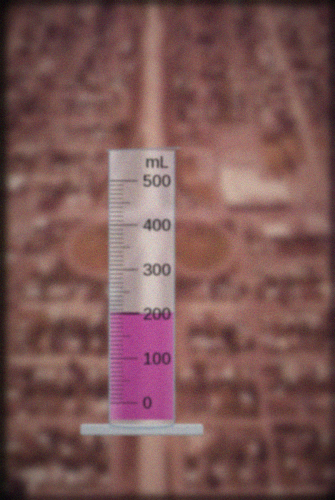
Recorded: 200 mL
